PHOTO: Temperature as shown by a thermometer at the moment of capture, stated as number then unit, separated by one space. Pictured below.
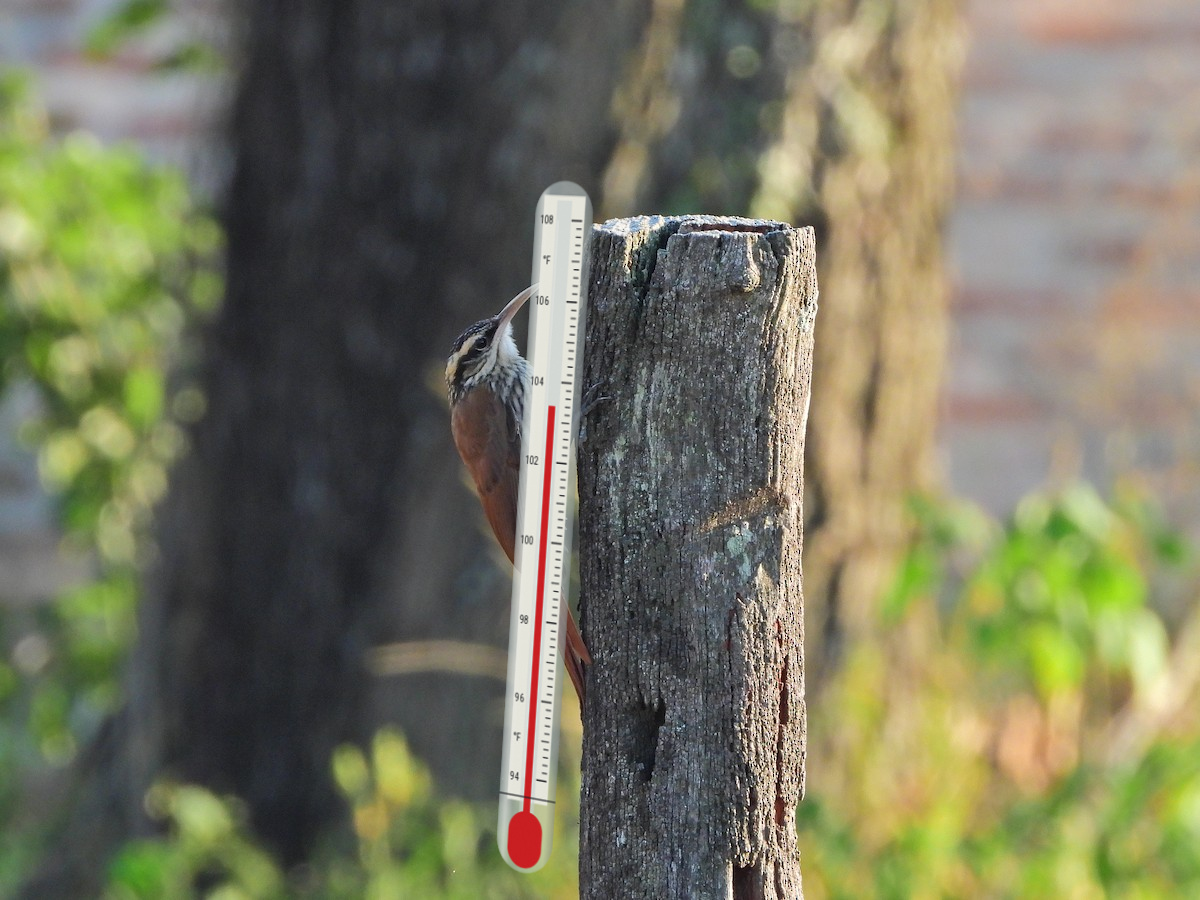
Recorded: 103.4 °F
